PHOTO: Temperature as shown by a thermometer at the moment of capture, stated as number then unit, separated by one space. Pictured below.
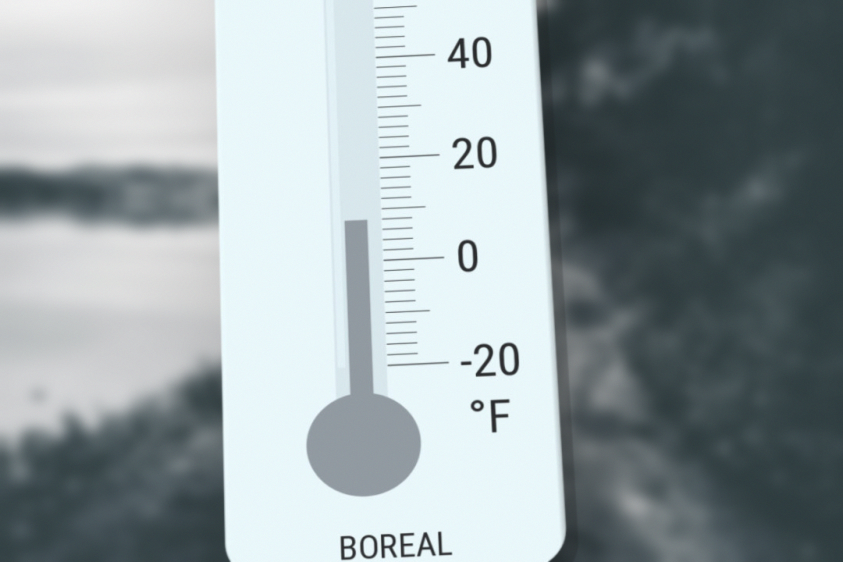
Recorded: 8 °F
